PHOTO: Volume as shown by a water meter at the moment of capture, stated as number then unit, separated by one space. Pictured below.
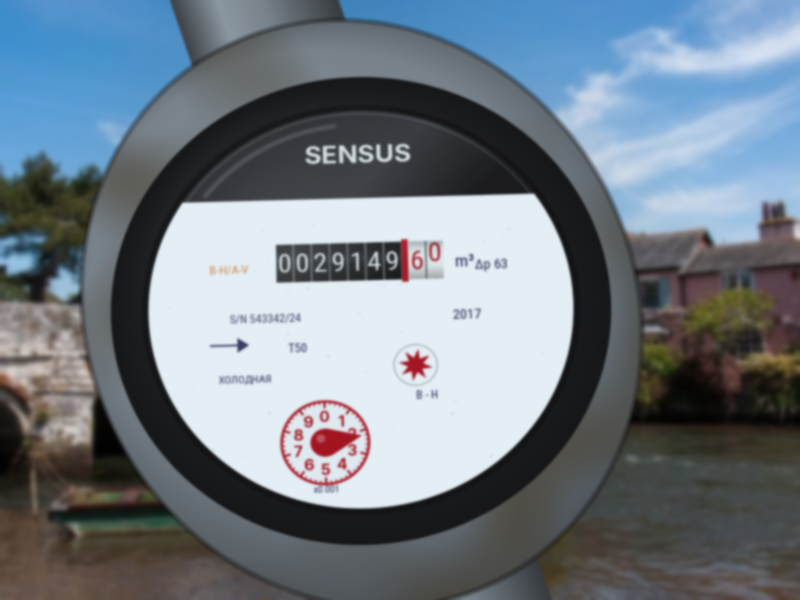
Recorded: 29149.602 m³
